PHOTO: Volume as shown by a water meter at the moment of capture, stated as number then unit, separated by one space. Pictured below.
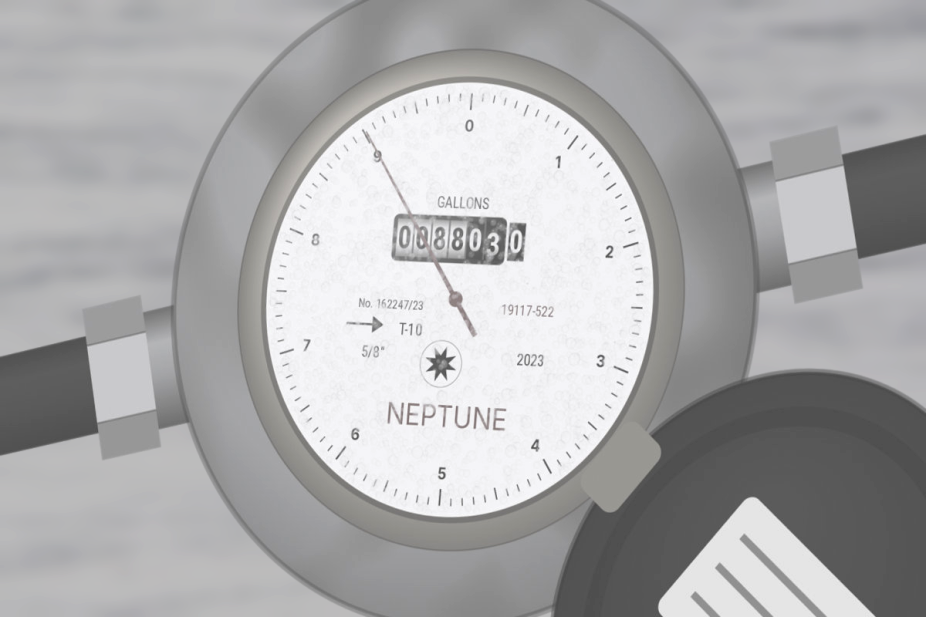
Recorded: 88029.0 gal
